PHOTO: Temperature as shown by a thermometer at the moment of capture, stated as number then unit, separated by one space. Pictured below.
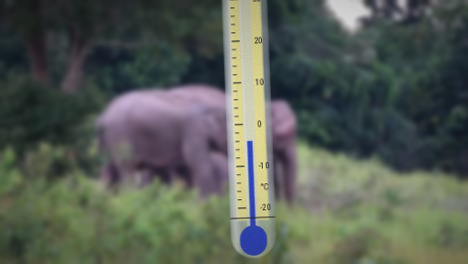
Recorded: -4 °C
